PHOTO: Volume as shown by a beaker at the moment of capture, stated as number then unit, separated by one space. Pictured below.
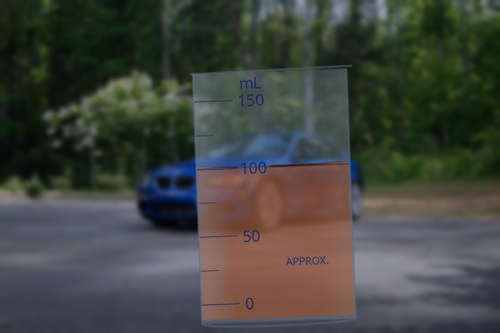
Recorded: 100 mL
